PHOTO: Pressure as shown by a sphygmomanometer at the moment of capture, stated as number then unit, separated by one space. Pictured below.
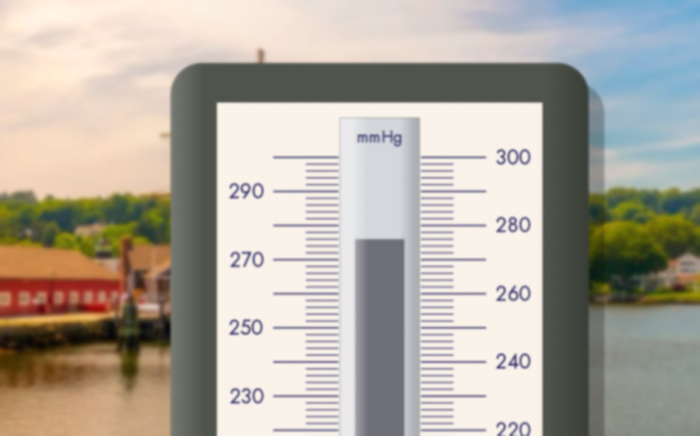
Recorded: 276 mmHg
